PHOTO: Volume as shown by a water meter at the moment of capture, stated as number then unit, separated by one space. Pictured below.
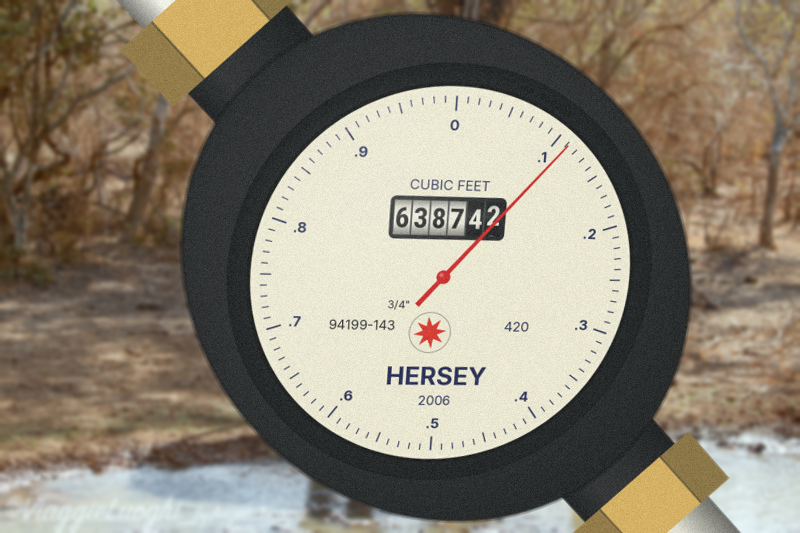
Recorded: 638742.11 ft³
